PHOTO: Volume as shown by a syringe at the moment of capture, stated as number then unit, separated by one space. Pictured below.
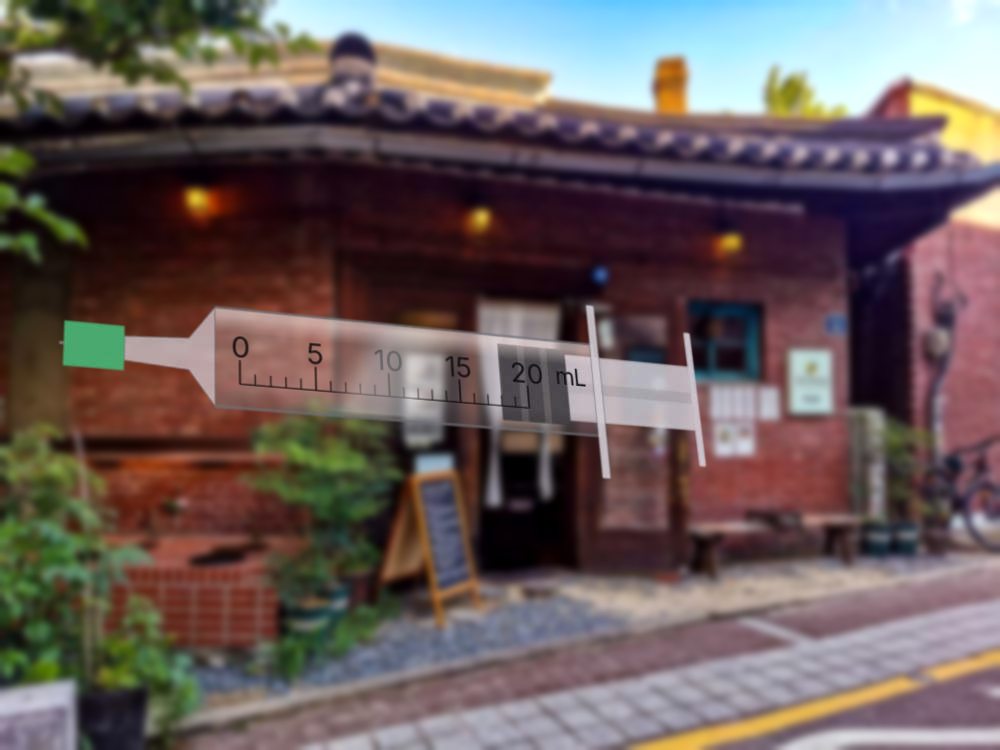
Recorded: 18 mL
